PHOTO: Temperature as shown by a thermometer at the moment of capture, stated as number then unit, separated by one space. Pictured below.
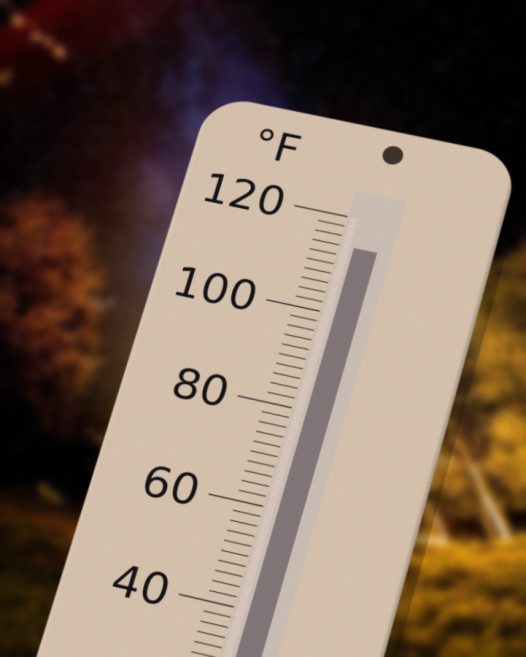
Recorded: 114 °F
